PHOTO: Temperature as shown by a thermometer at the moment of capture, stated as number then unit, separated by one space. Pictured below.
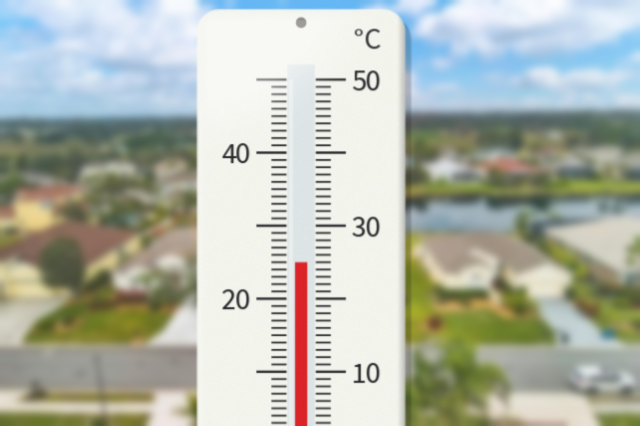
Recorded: 25 °C
